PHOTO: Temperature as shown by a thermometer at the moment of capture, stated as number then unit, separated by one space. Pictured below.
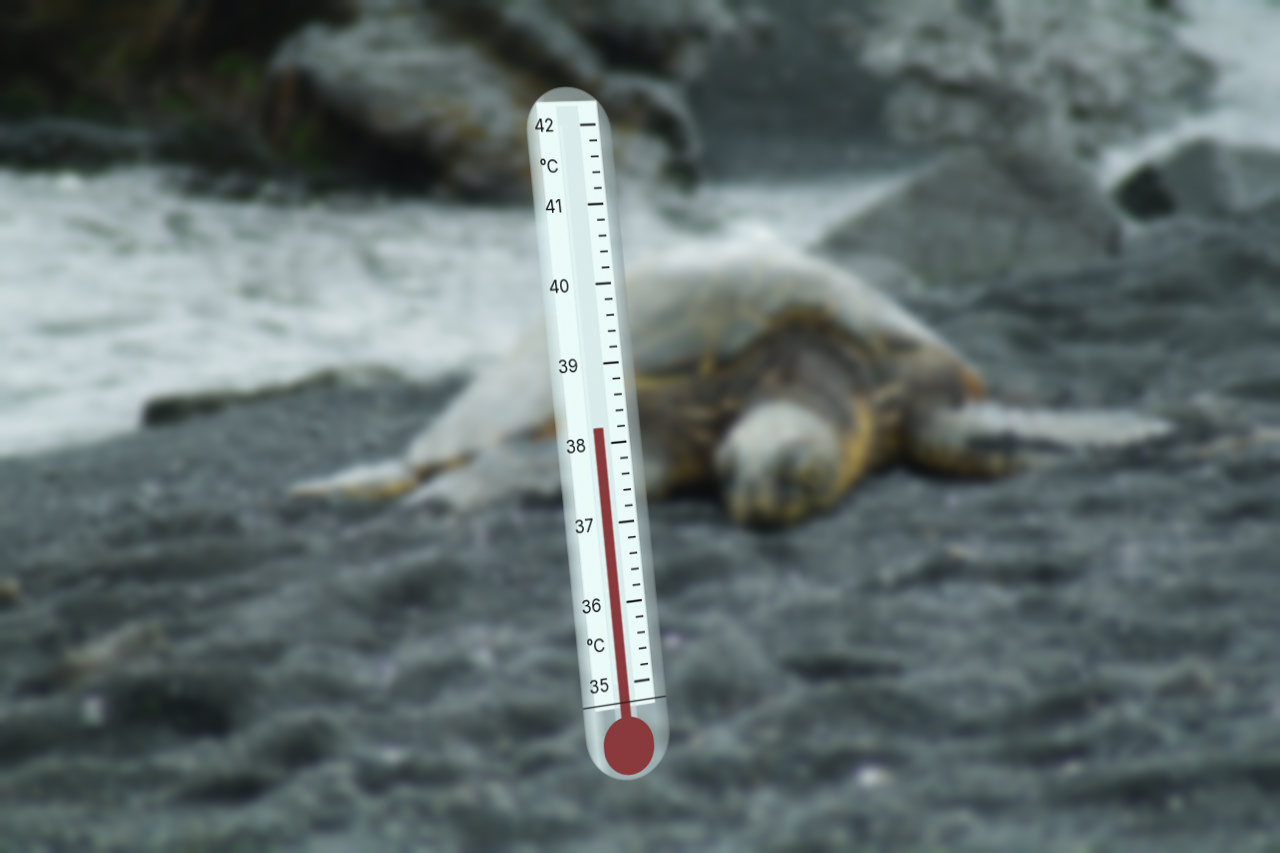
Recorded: 38.2 °C
